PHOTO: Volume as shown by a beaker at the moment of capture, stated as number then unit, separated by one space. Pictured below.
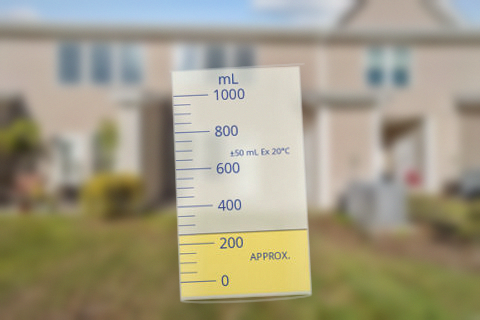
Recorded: 250 mL
